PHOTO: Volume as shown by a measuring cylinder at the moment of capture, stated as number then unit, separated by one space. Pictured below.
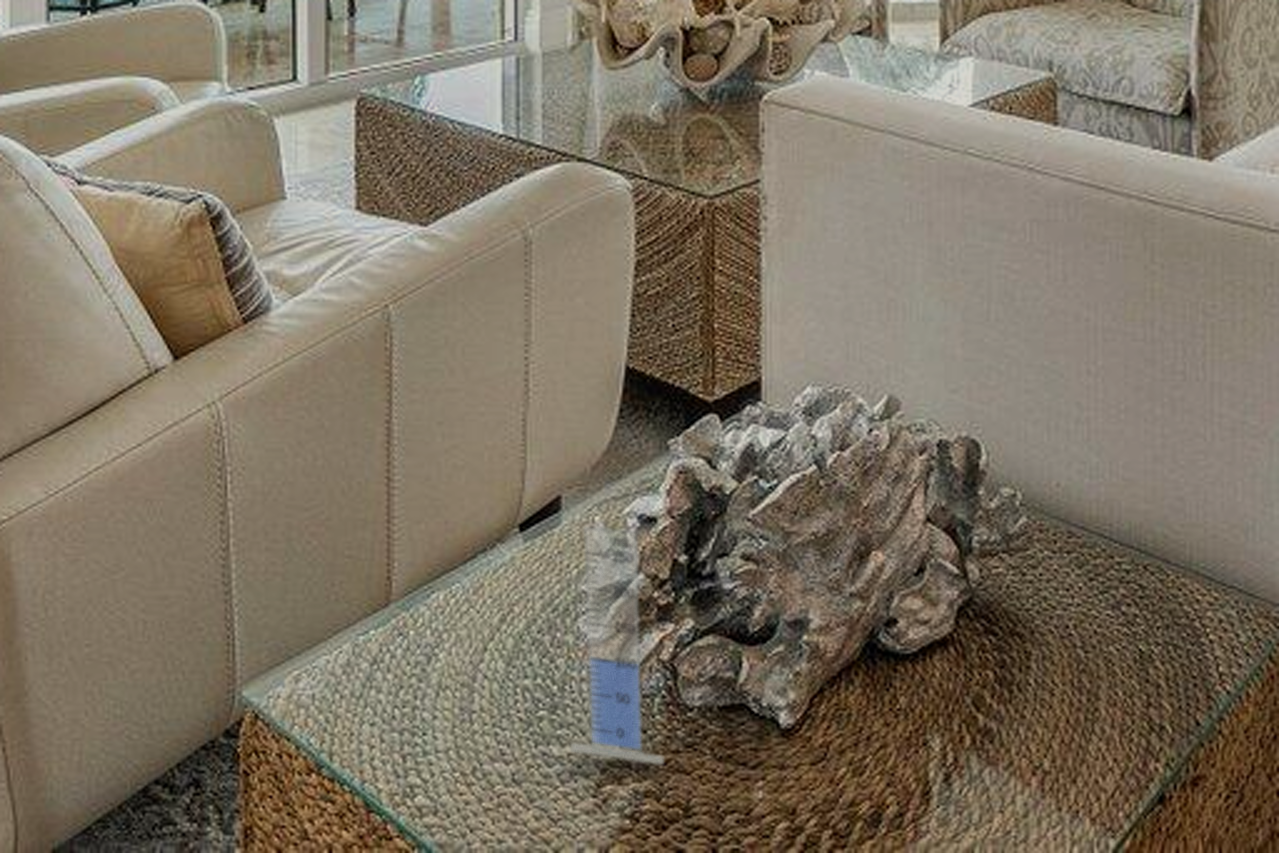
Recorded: 100 mL
